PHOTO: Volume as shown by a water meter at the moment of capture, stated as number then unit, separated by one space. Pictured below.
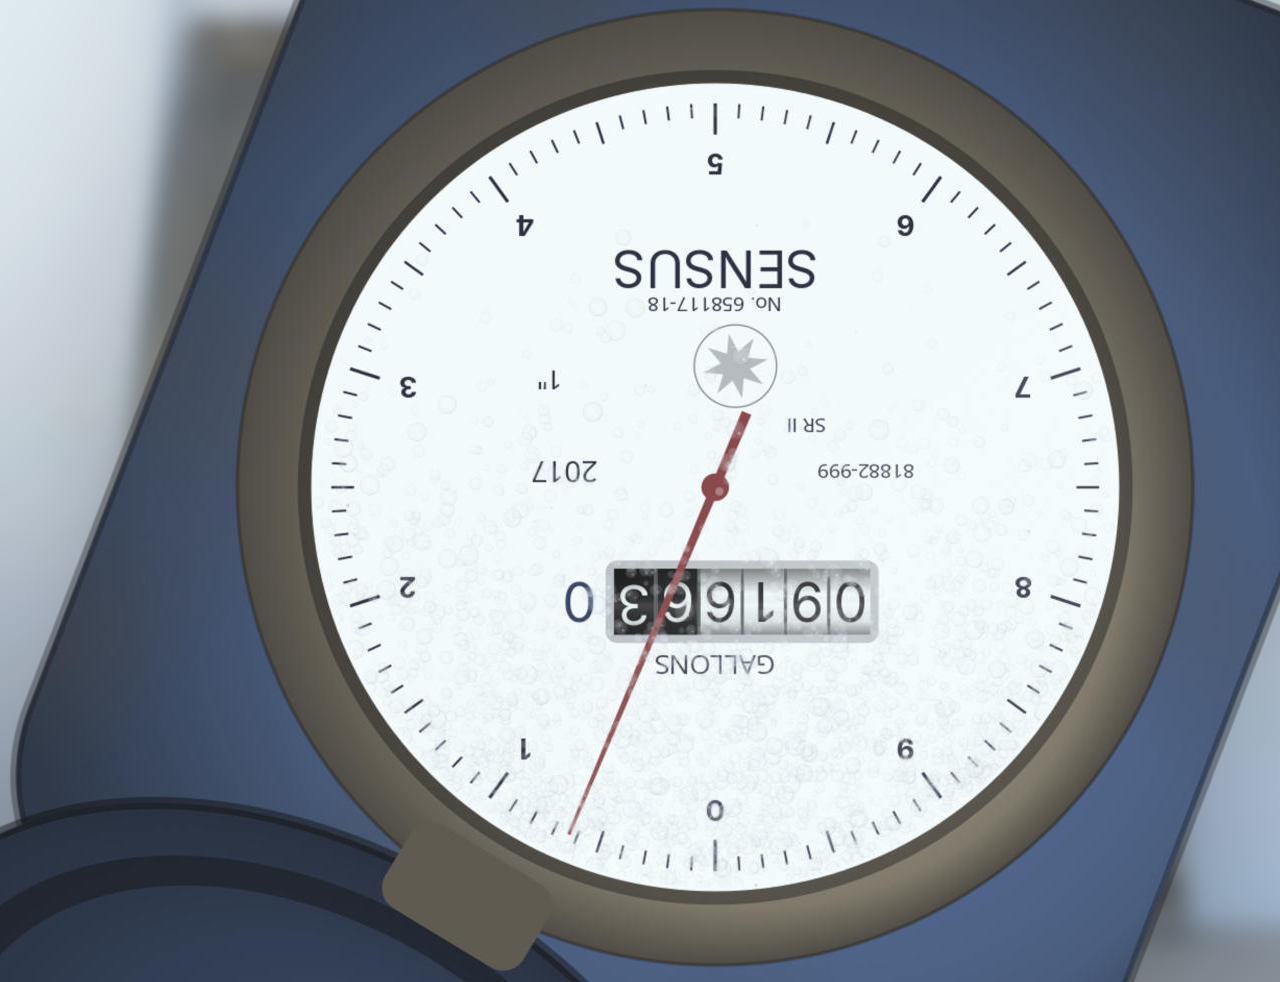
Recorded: 916630.6 gal
